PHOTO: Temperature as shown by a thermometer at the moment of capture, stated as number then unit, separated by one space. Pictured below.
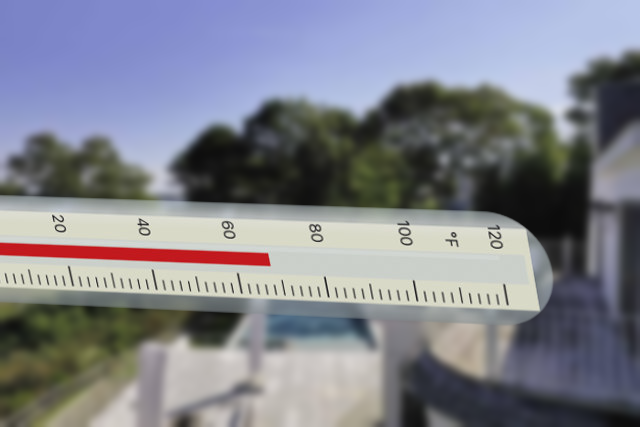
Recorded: 68 °F
